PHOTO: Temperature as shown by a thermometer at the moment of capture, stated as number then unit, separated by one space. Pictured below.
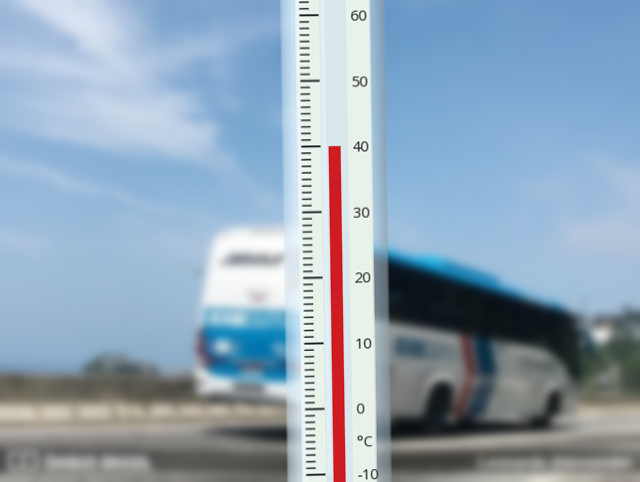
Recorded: 40 °C
